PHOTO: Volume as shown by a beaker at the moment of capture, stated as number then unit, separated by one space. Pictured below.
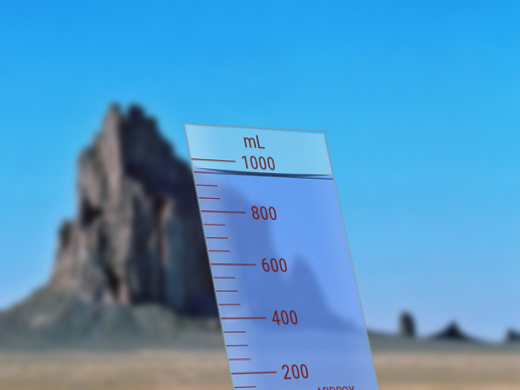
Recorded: 950 mL
